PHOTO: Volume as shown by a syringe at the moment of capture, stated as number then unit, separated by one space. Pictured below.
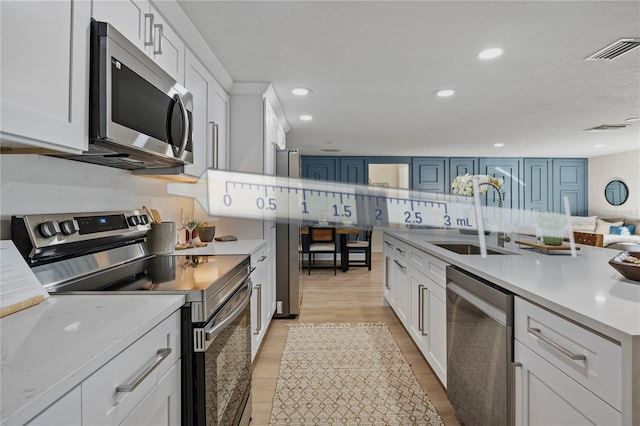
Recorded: 1.7 mL
